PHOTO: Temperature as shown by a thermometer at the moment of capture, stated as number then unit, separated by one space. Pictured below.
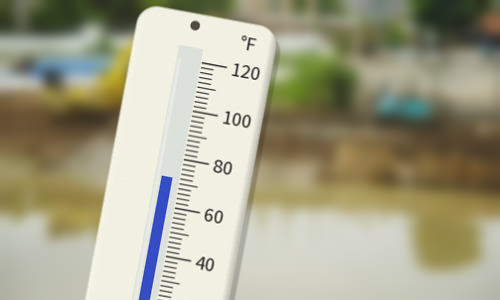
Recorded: 72 °F
